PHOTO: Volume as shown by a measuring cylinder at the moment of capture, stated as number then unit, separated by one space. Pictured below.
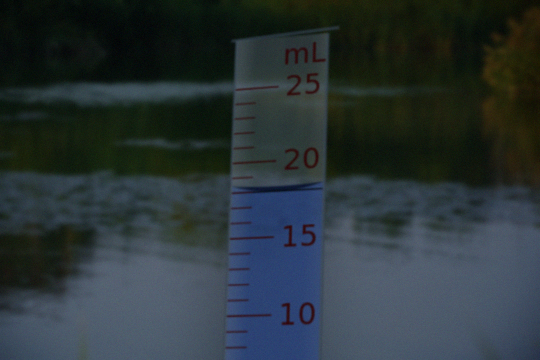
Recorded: 18 mL
